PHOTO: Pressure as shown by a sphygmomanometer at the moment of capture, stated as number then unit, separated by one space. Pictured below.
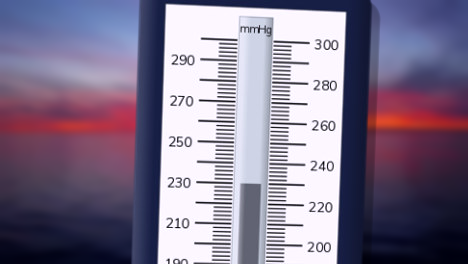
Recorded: 230 mmHg
